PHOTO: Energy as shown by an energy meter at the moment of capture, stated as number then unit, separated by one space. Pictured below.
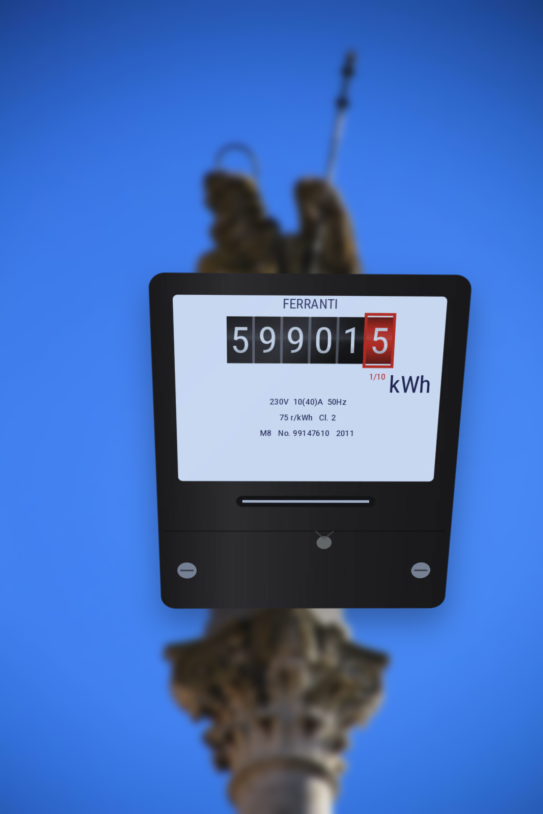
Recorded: 59901.5 kWh
